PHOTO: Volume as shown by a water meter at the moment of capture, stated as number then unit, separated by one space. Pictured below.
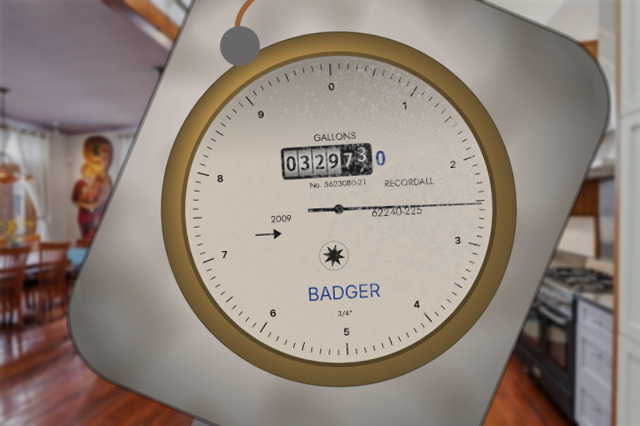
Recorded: 329732.5 gal
